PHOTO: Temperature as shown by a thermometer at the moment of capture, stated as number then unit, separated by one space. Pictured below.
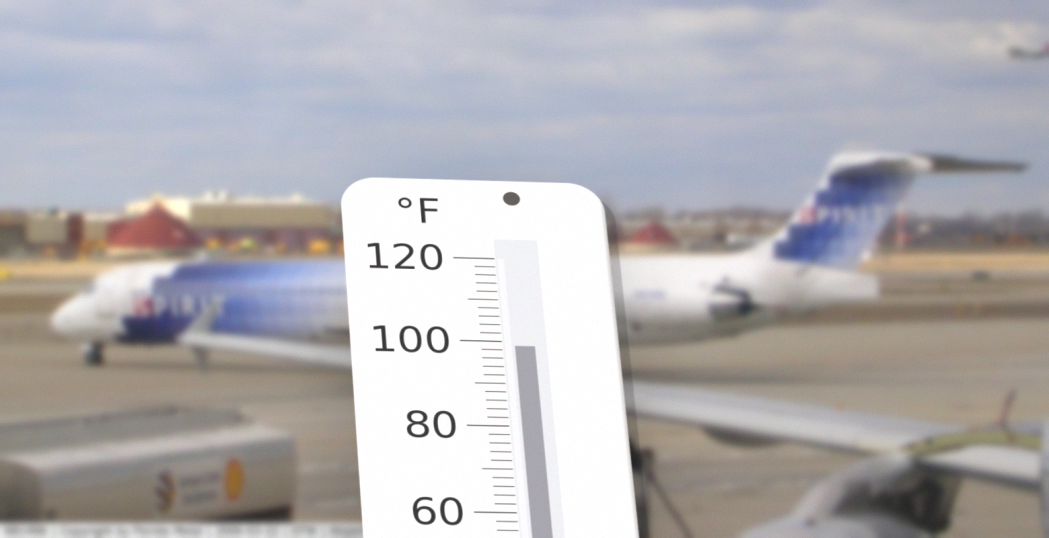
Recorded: 99 °F
